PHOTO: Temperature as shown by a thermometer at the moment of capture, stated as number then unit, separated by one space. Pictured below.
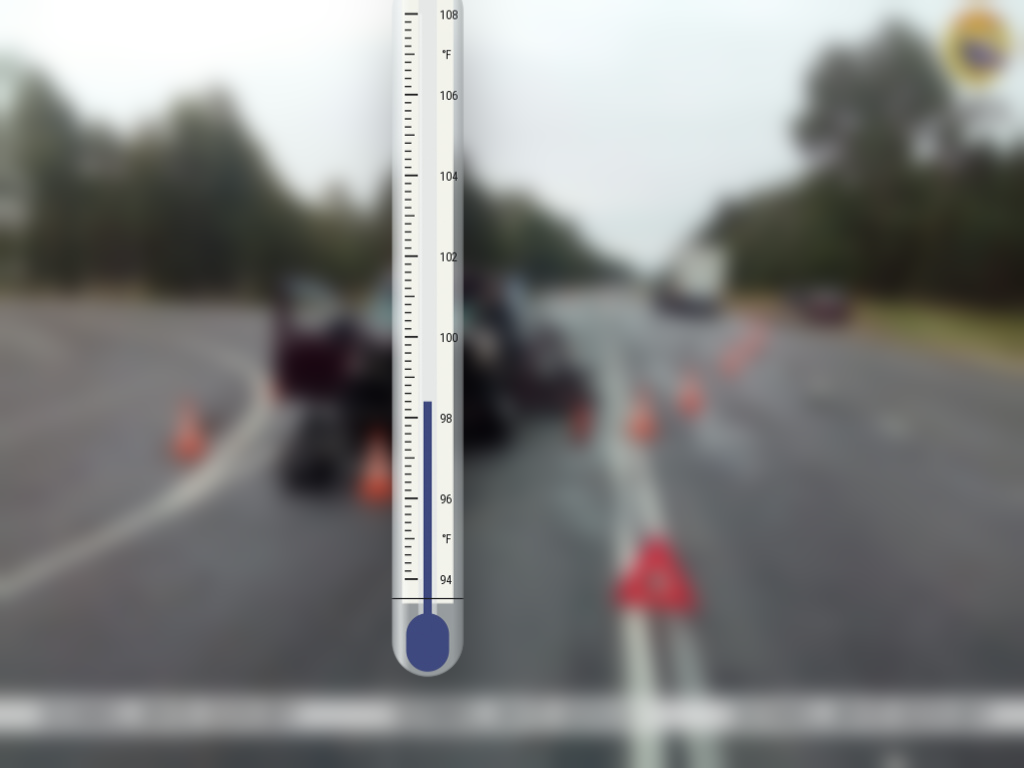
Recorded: 98.4 °F
